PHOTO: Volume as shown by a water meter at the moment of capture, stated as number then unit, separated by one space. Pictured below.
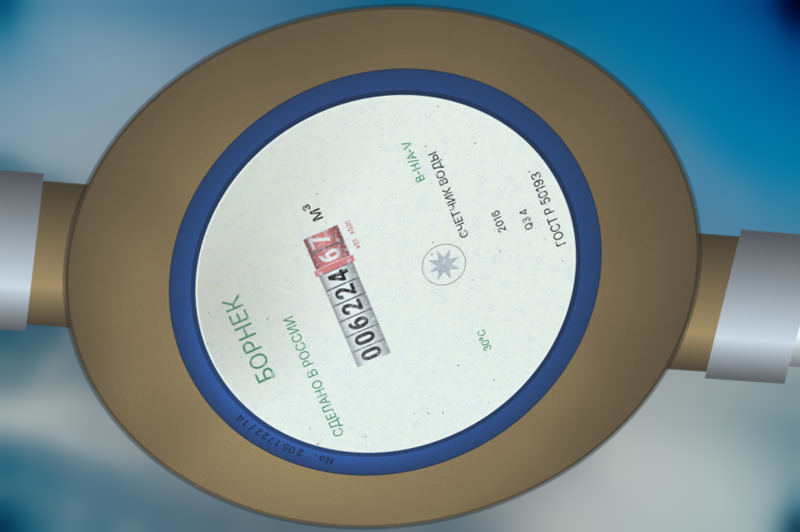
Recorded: 6224.67 m³
